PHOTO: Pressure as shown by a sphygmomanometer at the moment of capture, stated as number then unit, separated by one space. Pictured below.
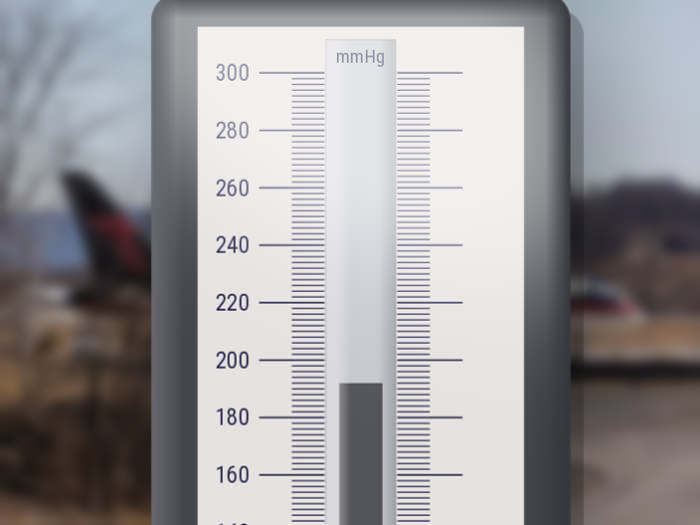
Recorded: 192 mmHg
